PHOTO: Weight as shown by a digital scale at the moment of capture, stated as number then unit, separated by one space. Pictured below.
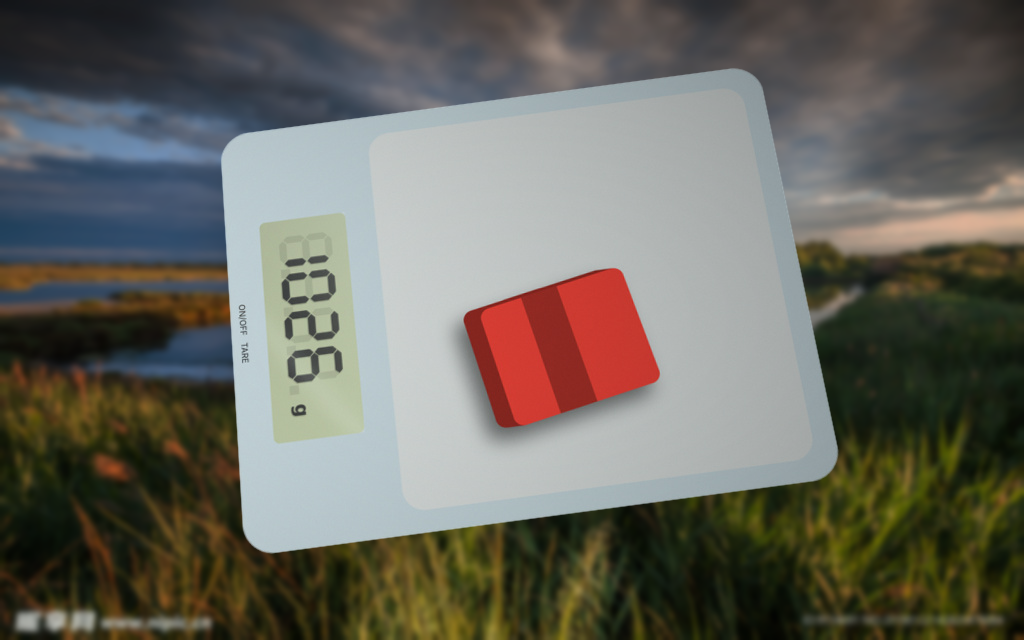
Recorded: 1026 g
